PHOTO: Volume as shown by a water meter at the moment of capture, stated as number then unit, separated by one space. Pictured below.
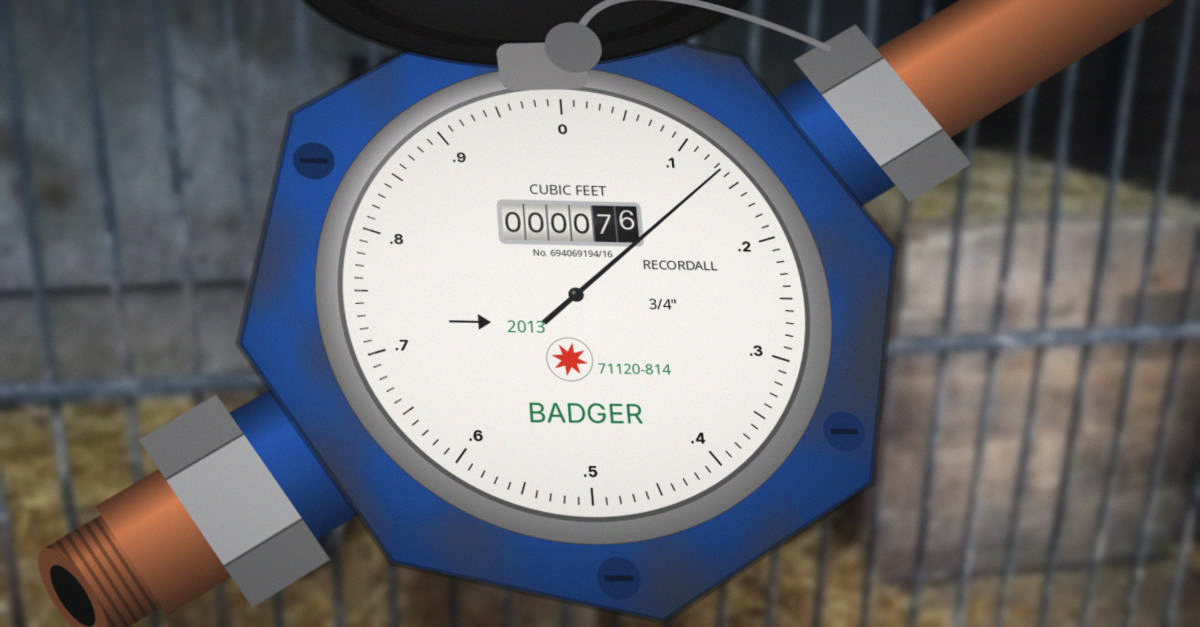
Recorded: 76.13 ft³
